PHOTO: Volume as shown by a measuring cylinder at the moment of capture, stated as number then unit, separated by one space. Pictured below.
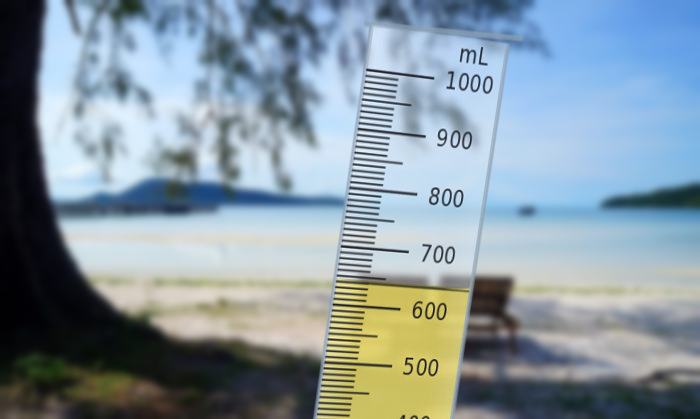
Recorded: 640 mL
